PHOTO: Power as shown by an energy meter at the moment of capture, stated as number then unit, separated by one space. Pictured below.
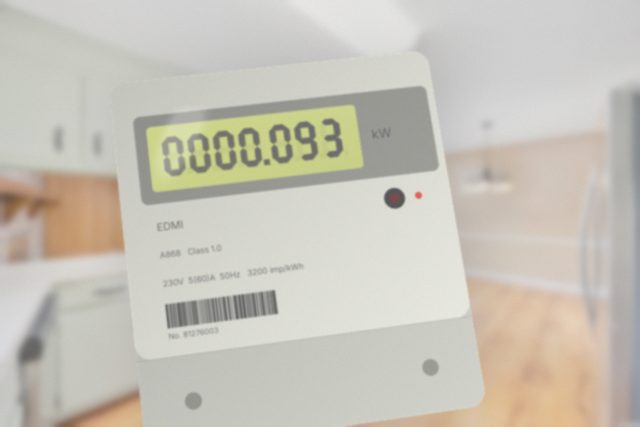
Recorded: 0.093 kW
